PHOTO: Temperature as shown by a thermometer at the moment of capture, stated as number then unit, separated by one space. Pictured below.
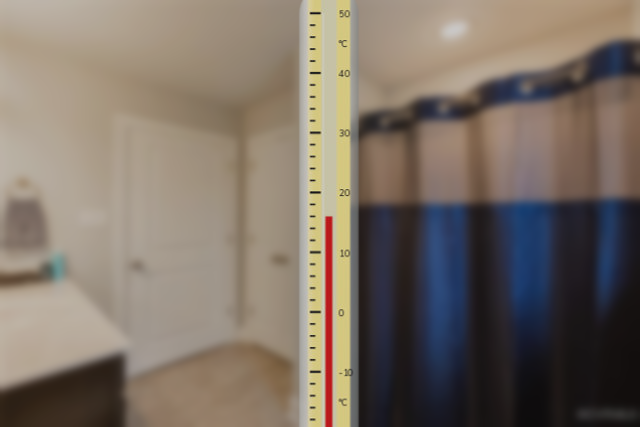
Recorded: 16 °C
